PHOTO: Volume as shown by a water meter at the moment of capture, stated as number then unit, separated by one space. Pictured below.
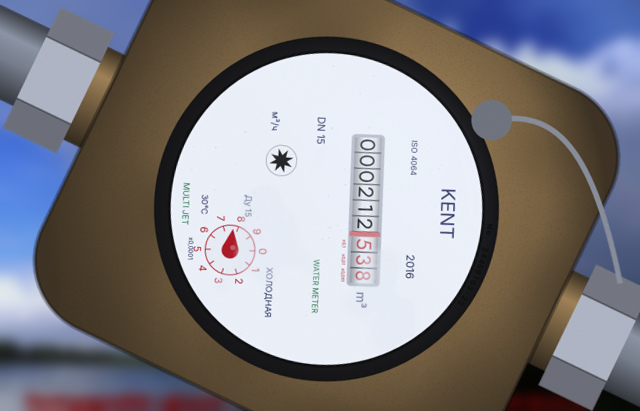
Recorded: 212.5387 m³
